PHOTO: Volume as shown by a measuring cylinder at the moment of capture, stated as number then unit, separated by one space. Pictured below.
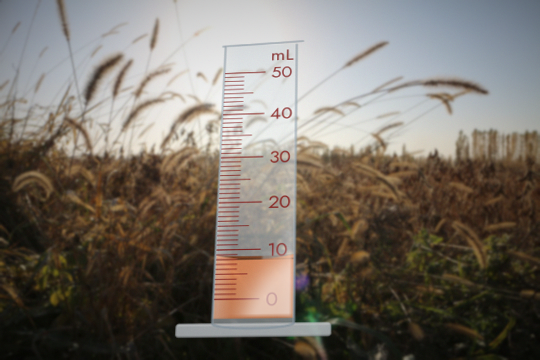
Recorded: 8 mL
